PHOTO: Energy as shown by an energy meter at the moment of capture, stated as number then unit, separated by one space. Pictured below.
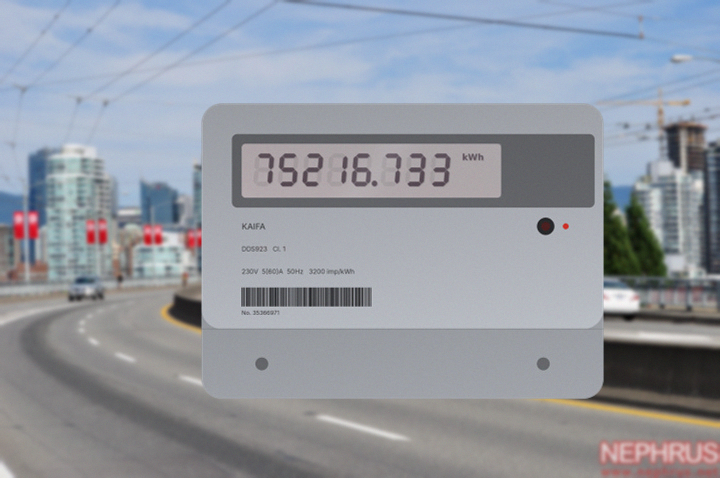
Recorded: 75216.733 kWh
